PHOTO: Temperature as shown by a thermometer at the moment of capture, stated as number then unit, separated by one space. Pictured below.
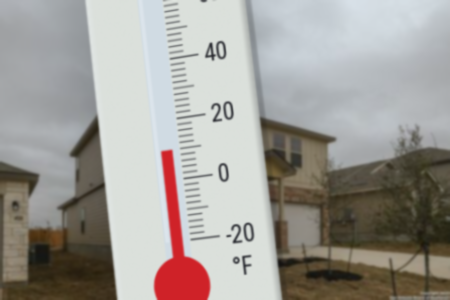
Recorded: 10 °F
